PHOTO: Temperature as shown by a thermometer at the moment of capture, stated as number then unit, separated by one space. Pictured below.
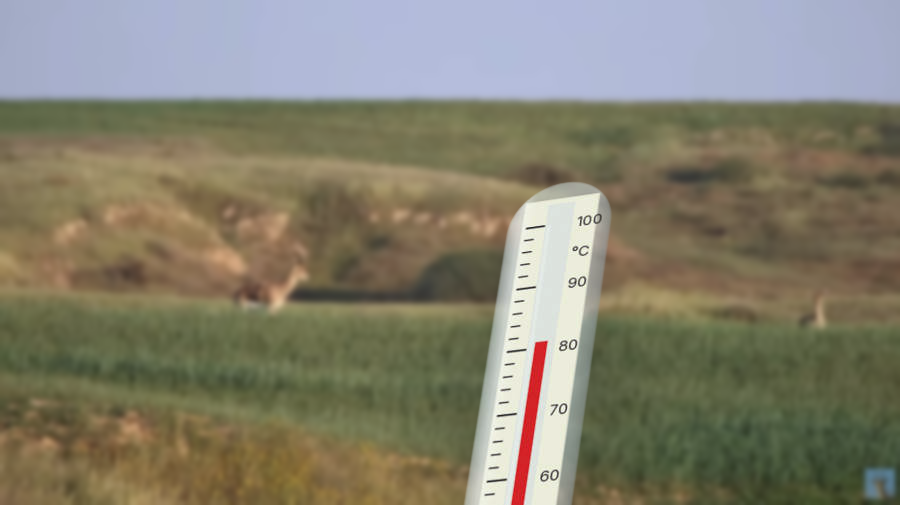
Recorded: 81 °C
